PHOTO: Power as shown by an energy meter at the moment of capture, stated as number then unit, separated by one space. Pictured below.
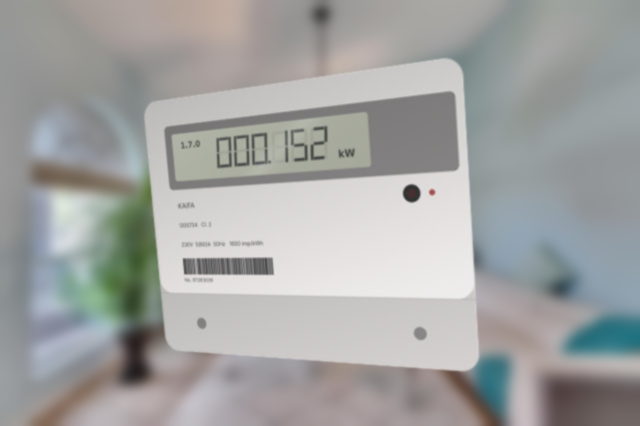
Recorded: 0.152 kW
